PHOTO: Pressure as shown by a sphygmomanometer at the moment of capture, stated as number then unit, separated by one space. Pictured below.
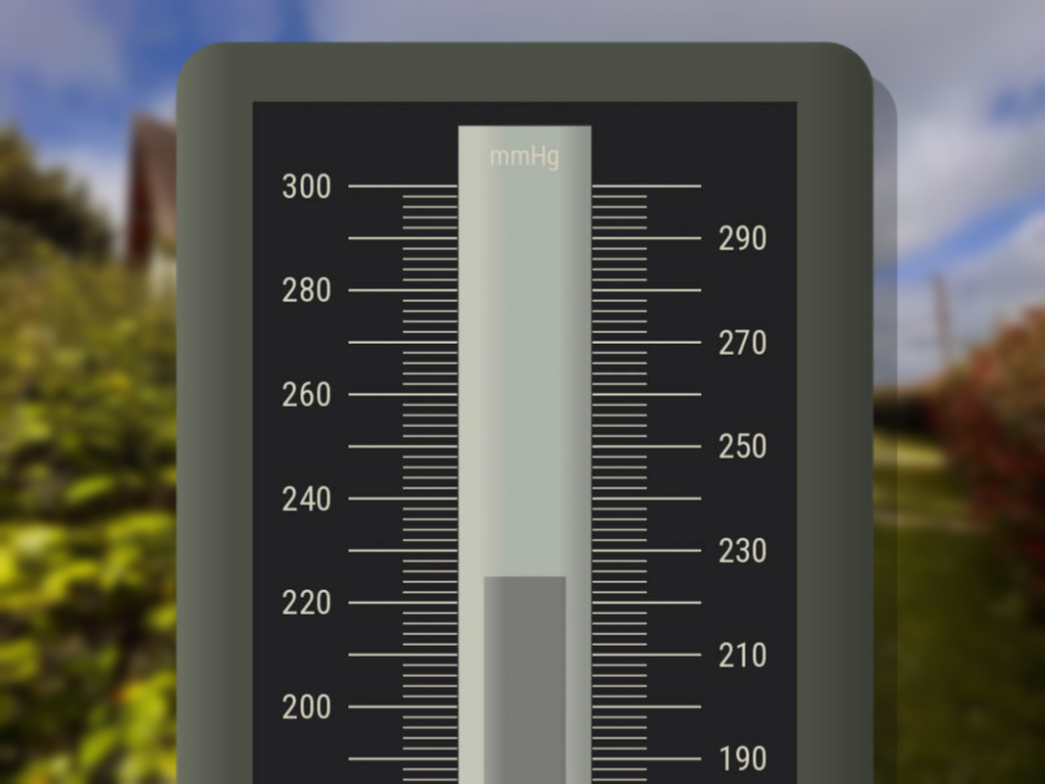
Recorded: 225 mmHg
